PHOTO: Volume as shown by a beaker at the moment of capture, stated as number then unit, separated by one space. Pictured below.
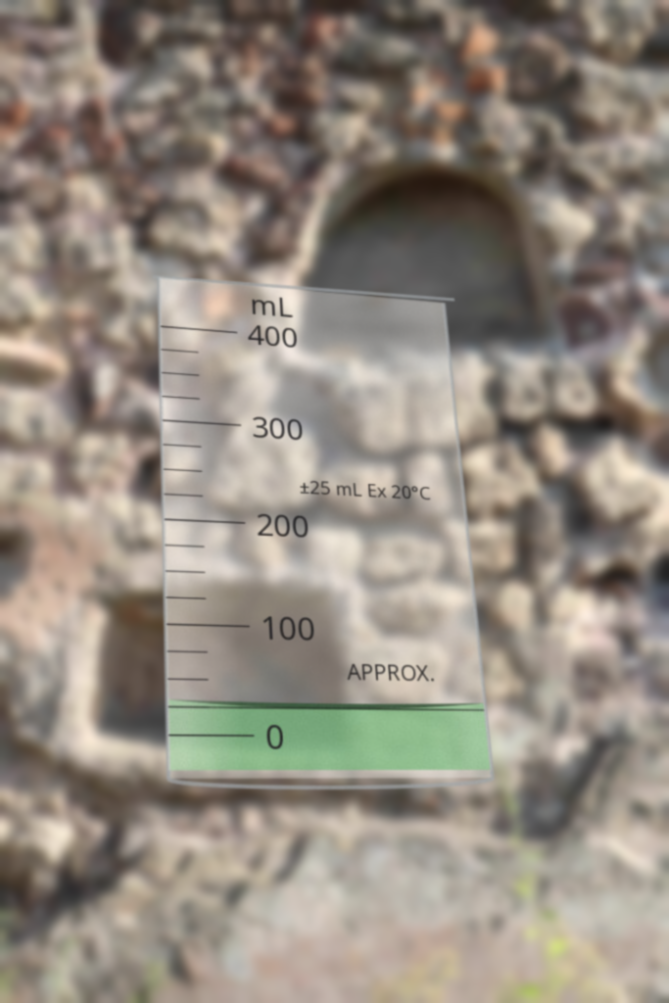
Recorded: 25 mL
